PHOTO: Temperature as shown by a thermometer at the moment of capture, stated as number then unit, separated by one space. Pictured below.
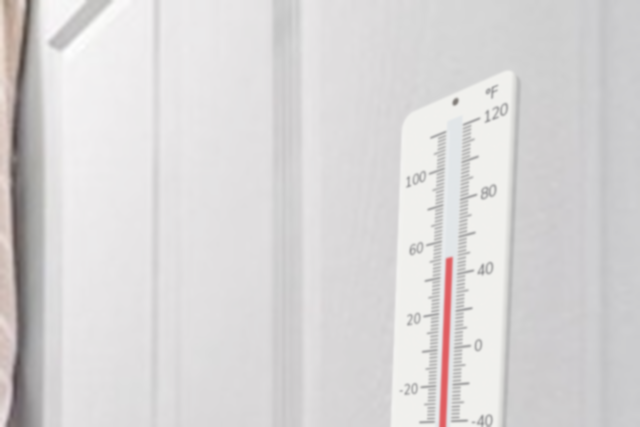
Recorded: 50 °F
